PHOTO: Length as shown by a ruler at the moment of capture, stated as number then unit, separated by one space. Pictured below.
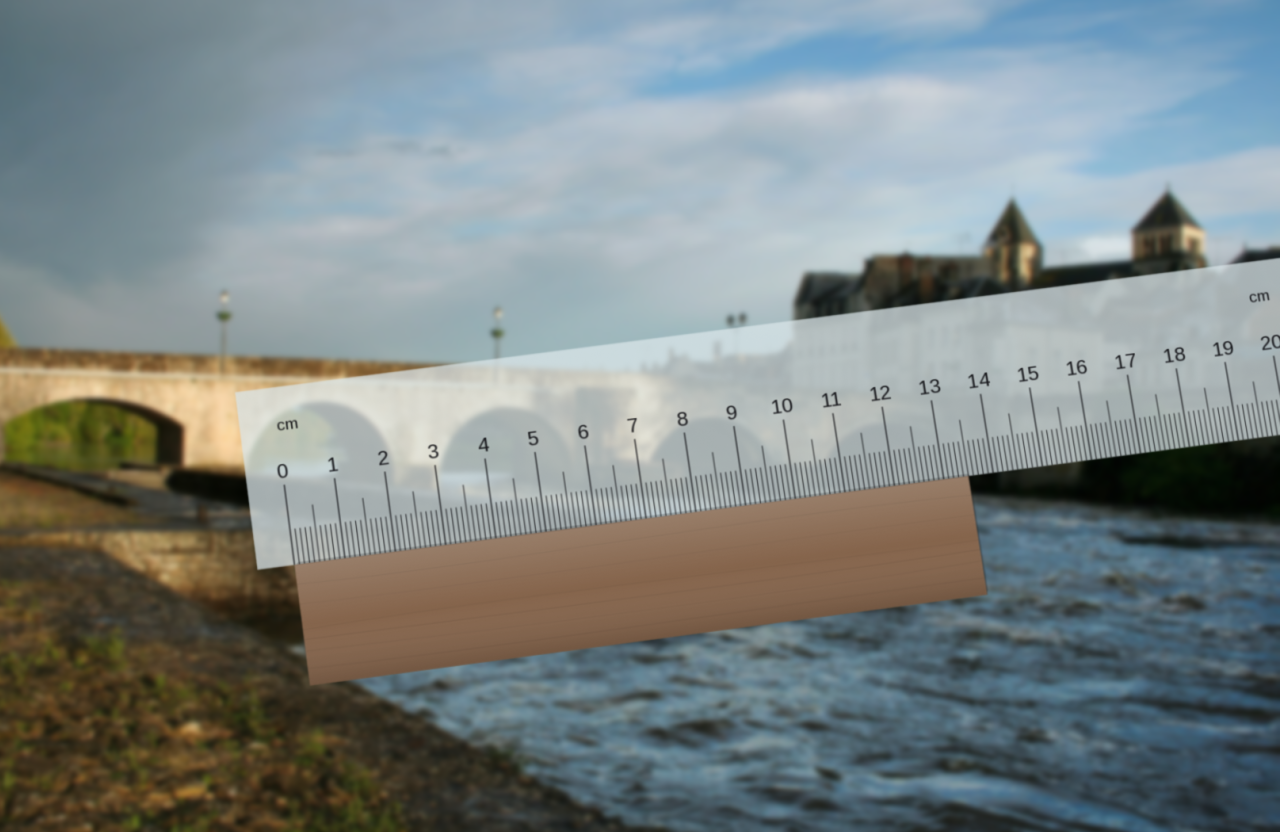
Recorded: 13.5 cm
